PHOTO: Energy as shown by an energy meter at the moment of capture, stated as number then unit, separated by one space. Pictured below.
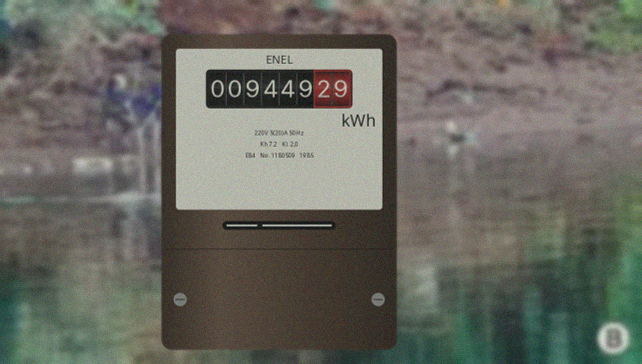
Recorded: 9449.29 kWh
